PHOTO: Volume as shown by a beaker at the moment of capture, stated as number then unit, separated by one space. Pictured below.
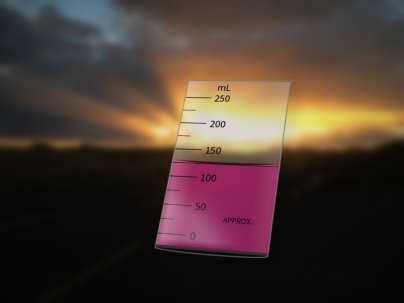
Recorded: 125 mL
